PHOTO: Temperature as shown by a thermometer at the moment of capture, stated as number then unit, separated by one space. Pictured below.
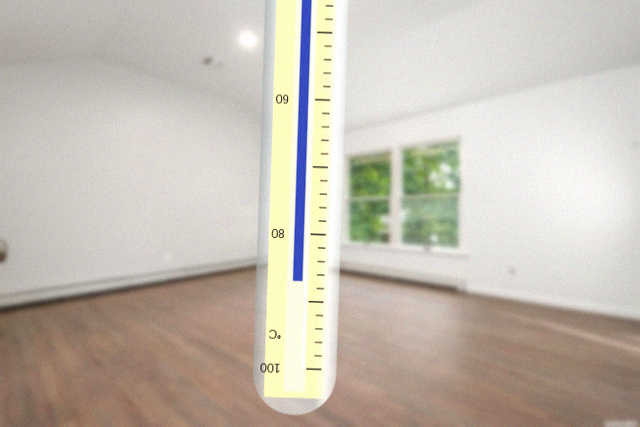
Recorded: 87 °C
